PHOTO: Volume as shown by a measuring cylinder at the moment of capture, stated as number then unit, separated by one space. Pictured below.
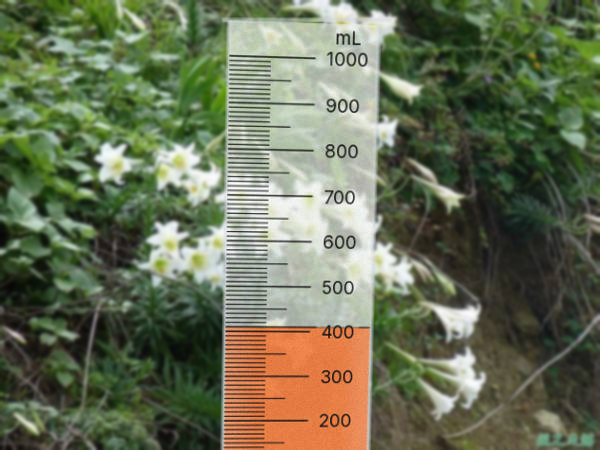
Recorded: 410 mL
